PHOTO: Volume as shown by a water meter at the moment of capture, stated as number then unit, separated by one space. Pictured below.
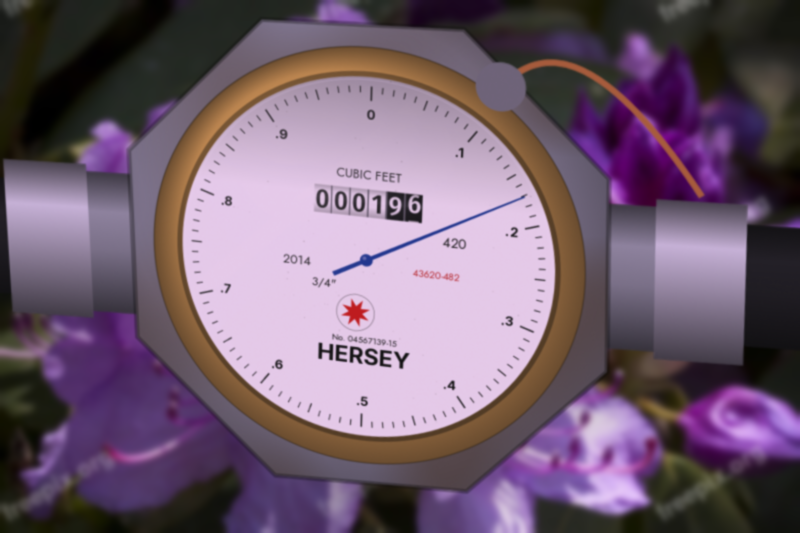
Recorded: 196.17 ft³
